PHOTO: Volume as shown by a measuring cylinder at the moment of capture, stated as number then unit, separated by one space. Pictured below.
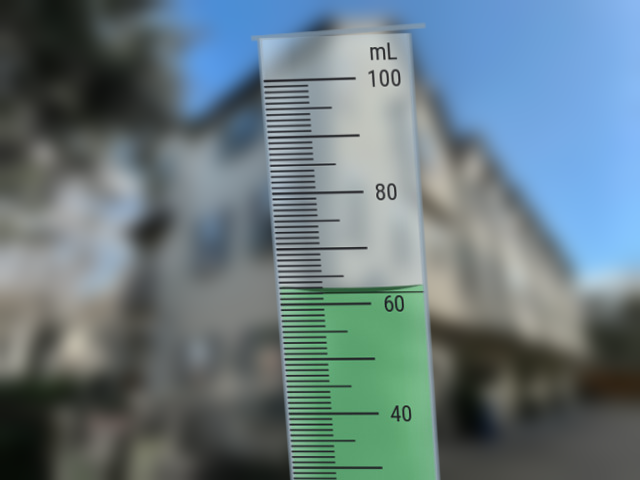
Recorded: 62 mL
